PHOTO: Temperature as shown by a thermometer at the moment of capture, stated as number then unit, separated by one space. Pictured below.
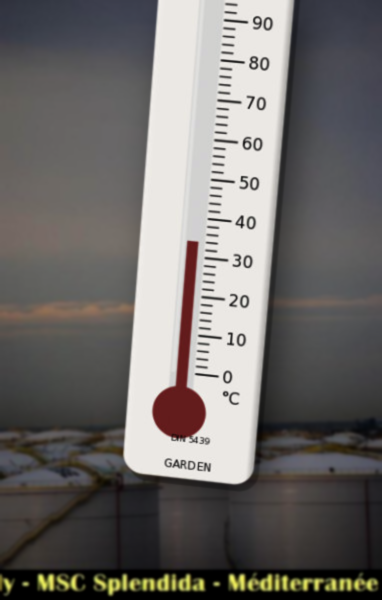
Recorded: 34 °C
